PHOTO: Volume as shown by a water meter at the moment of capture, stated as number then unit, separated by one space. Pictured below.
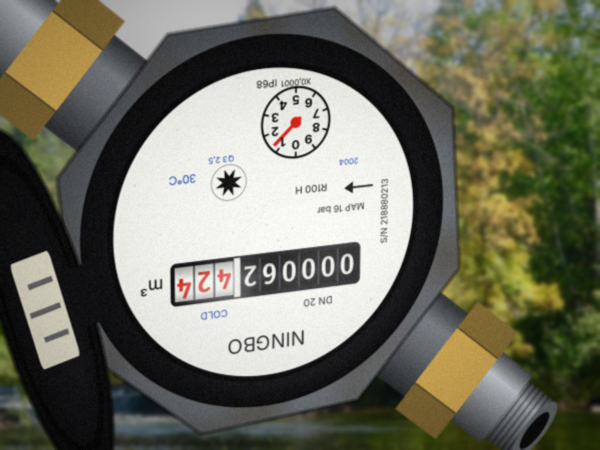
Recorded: 62.4241 m³
